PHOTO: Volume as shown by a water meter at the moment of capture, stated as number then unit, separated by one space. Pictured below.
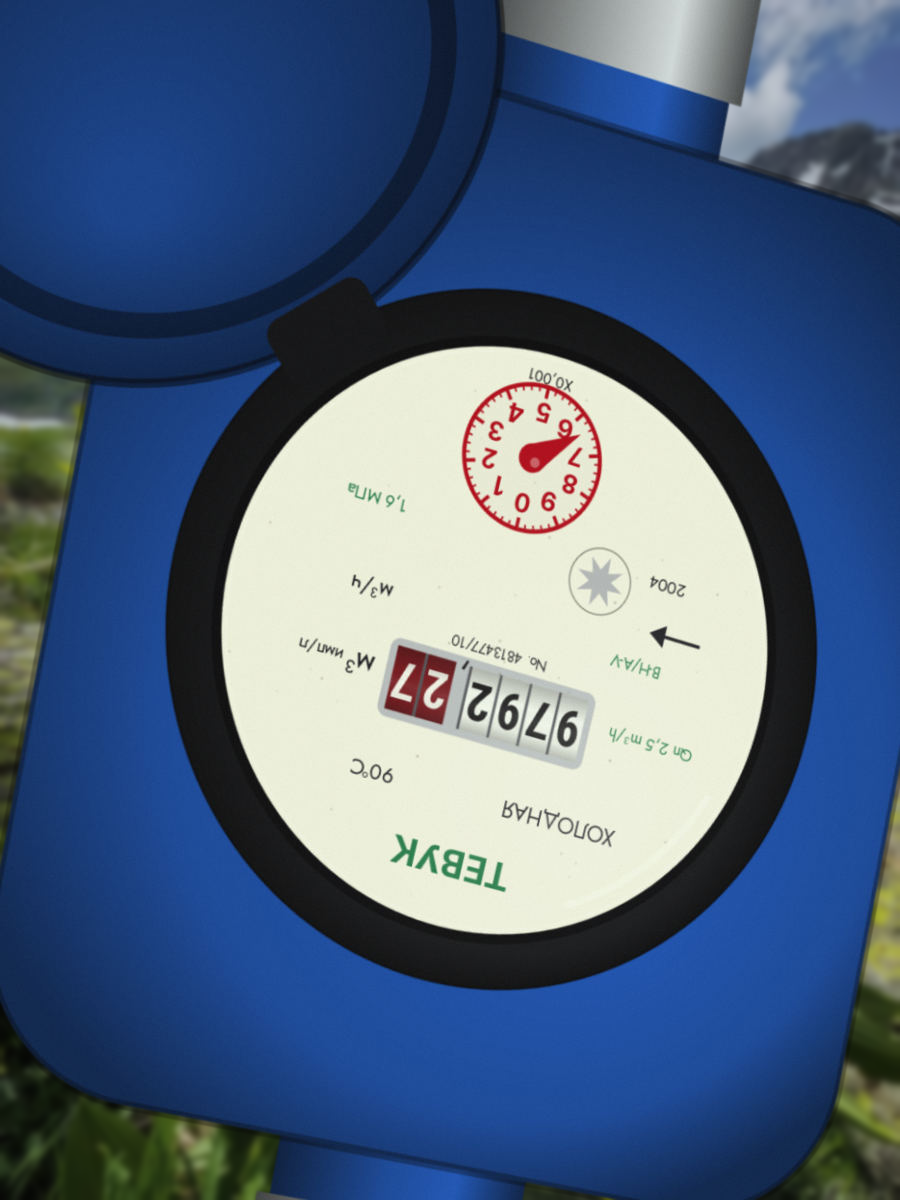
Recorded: 9792.276 m³
